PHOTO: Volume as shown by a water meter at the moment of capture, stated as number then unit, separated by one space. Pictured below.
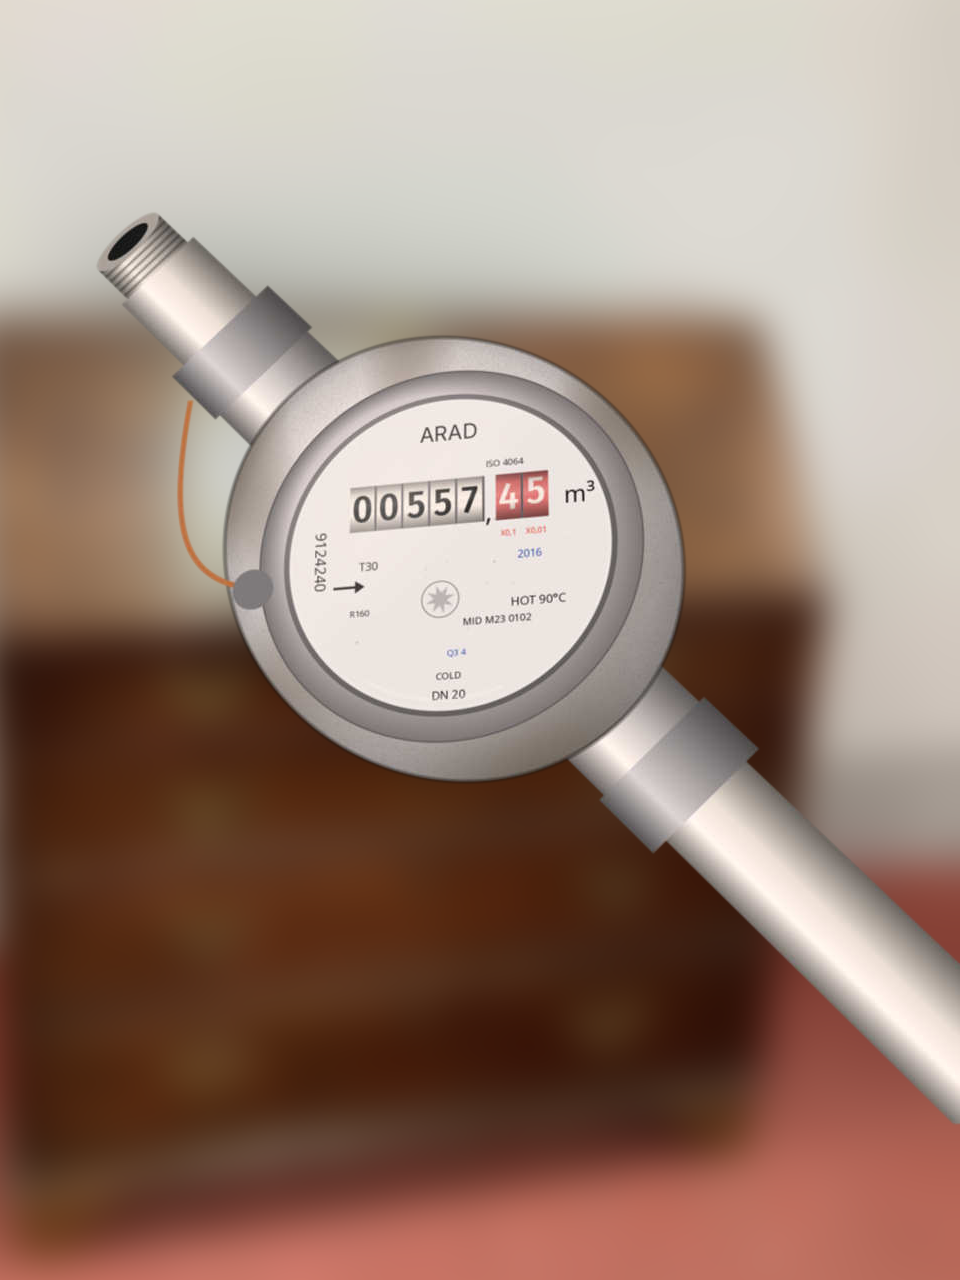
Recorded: 557.45 m³
